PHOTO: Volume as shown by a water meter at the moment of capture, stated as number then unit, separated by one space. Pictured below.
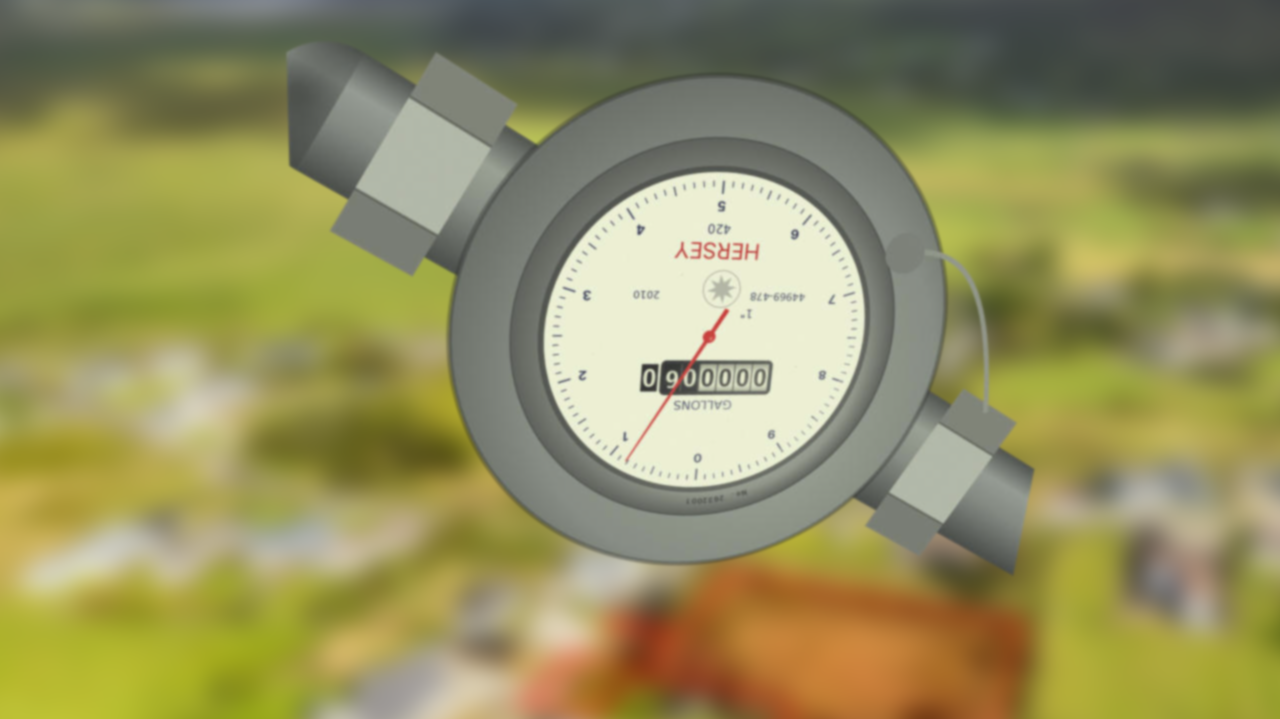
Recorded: 60.8 gal
